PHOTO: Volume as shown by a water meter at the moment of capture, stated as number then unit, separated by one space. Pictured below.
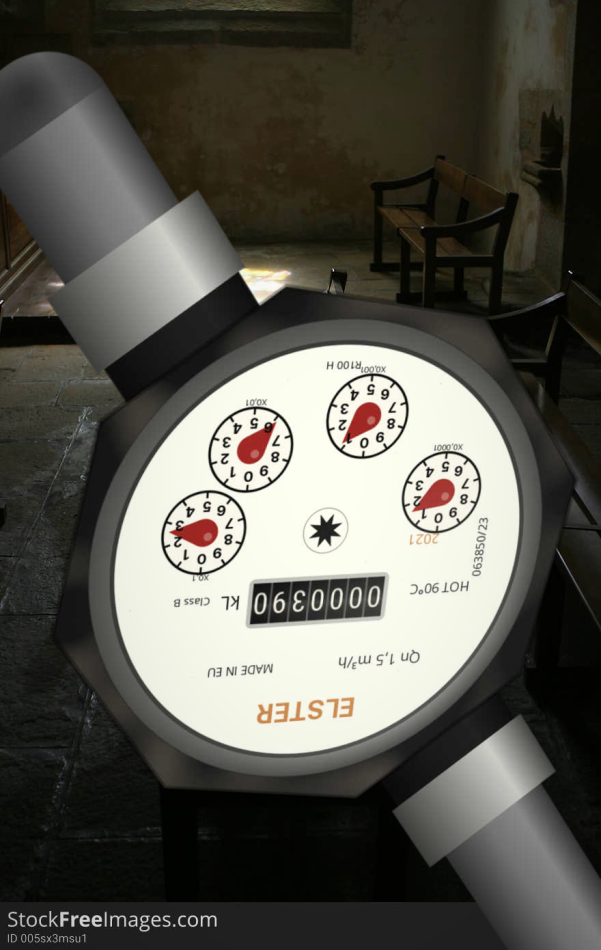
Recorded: 390.2611 kL
